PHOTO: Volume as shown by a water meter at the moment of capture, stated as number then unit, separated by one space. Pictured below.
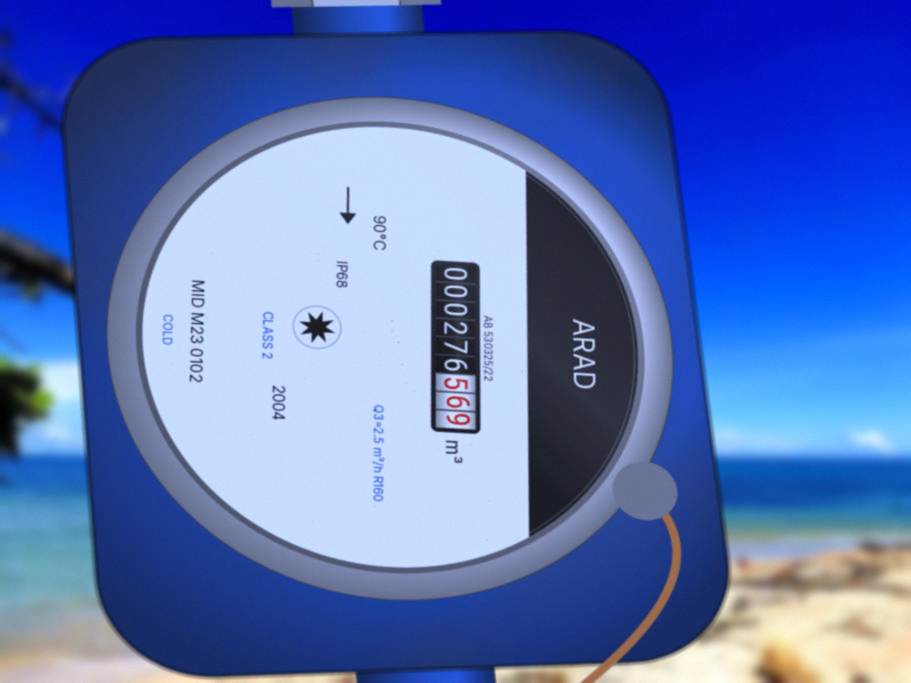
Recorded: 276.569 m³
